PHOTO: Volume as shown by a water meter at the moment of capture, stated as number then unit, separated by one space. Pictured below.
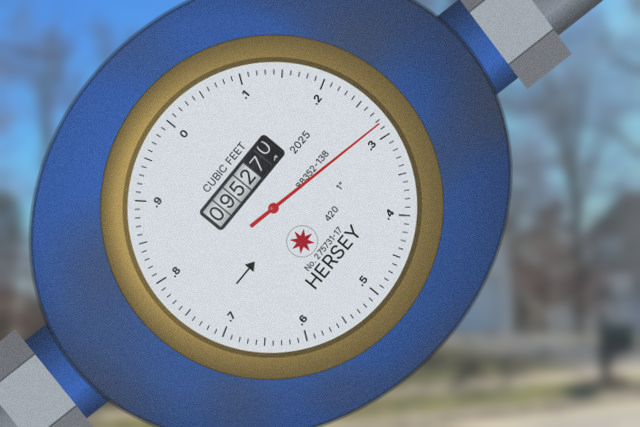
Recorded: 95270.28 ft³
